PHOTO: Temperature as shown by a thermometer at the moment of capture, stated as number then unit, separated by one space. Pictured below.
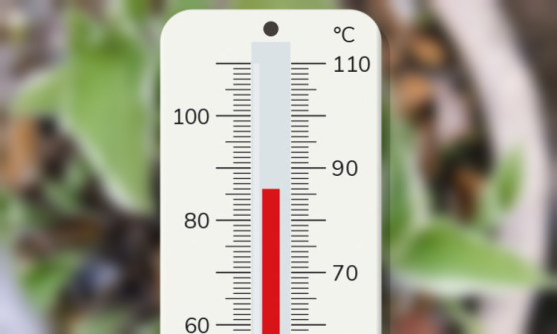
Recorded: 86 °C
